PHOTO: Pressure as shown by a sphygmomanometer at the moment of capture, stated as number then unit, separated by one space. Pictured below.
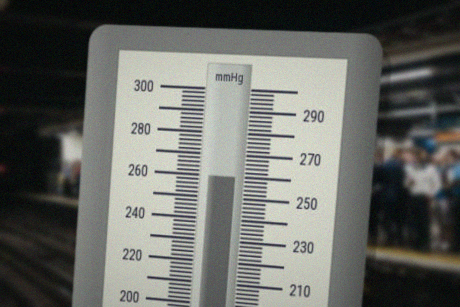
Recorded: 260 mmHg
